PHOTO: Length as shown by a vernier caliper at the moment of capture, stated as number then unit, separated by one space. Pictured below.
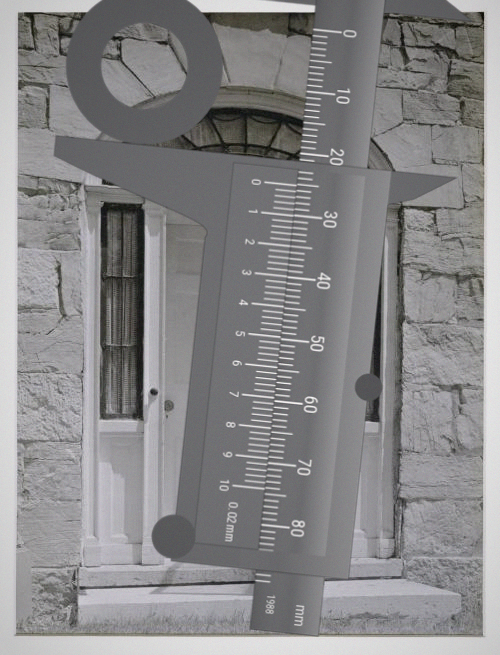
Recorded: 25.2 mm
